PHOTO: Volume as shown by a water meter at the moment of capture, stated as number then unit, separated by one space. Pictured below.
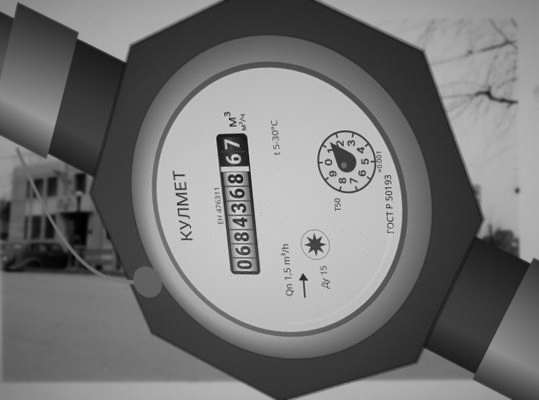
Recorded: 684368.671 m³
